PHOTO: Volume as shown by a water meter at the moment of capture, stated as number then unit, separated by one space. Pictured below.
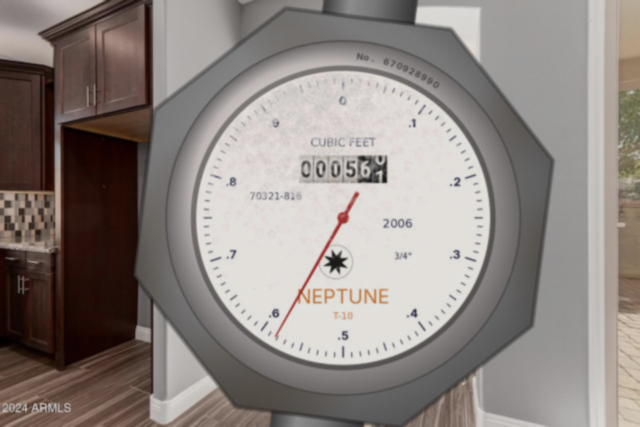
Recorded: 560.58 ft³
